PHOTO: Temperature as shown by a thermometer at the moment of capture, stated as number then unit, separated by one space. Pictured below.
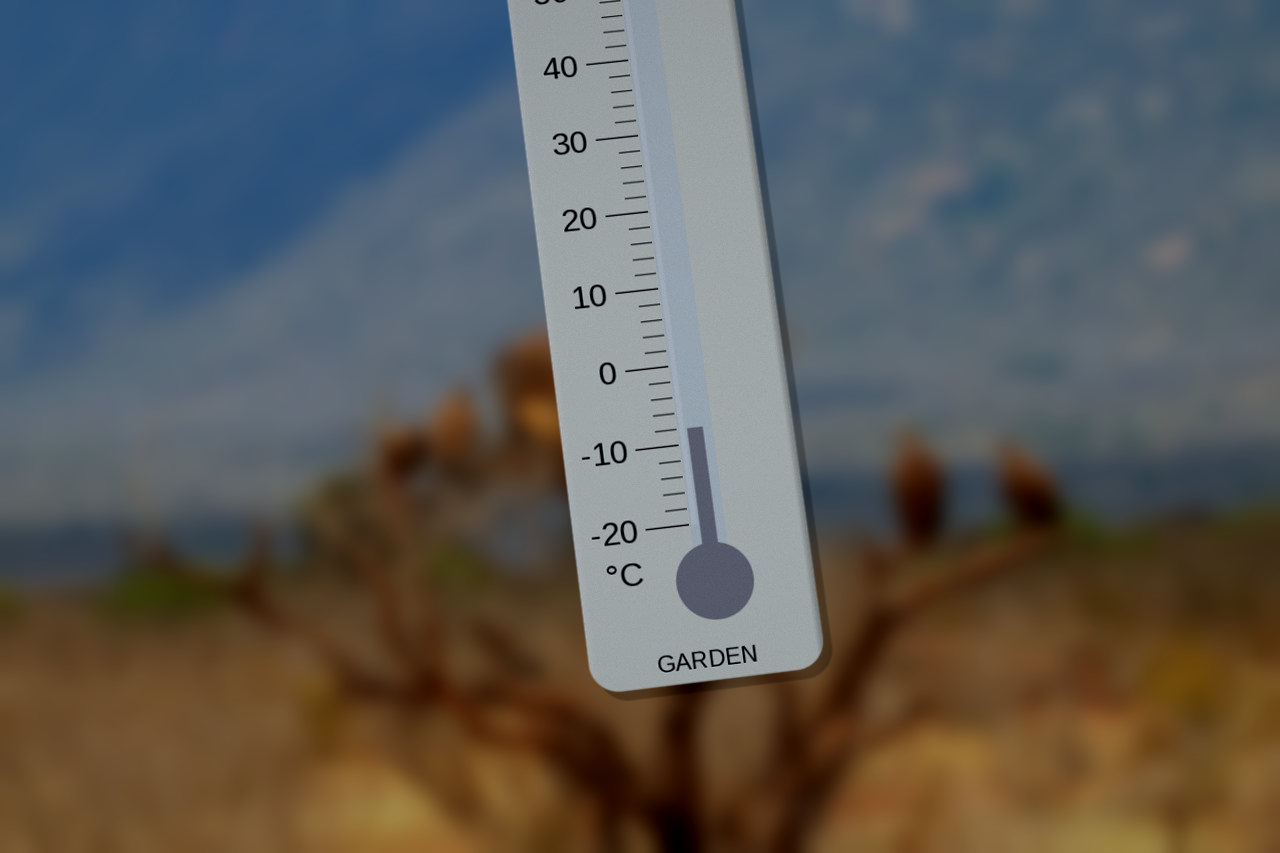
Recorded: -8 °C
